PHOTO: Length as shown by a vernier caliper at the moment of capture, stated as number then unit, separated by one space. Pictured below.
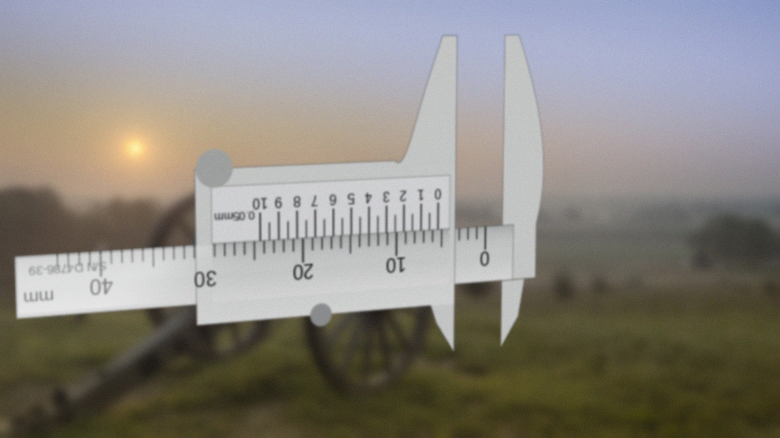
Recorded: 5.4 mm
